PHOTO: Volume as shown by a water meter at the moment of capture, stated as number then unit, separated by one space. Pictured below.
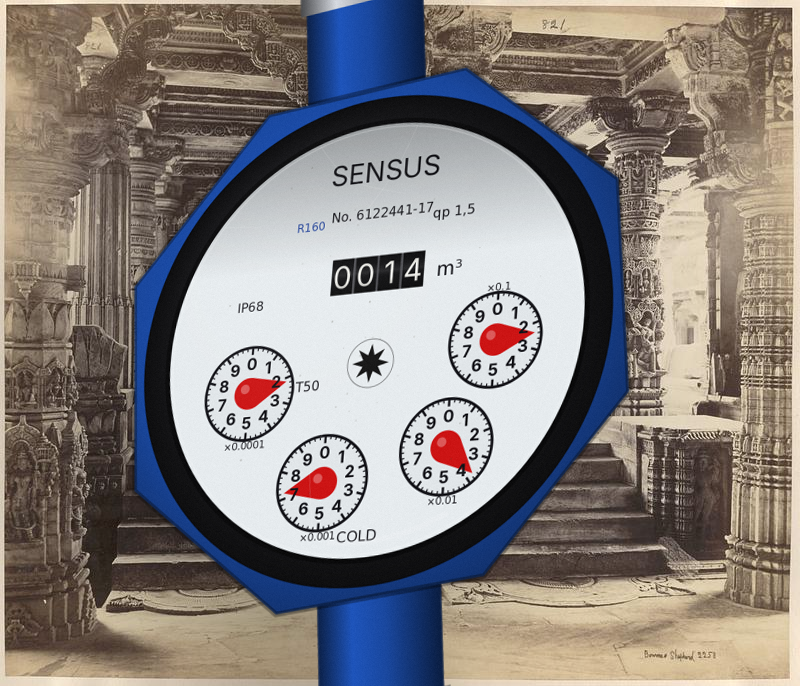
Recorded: 14.2372 m³
